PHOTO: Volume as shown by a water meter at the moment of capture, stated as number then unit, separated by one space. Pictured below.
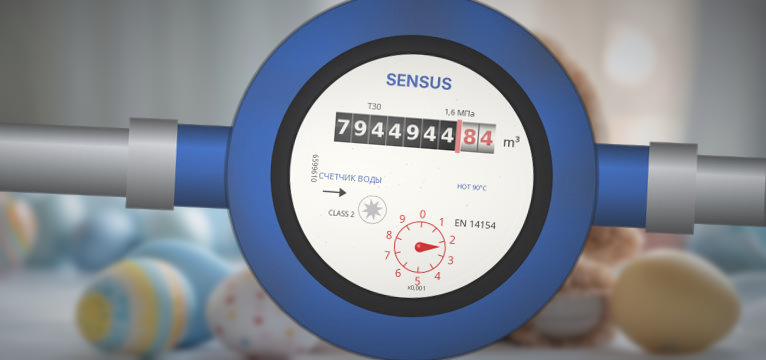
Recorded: 7944944.842 m³
